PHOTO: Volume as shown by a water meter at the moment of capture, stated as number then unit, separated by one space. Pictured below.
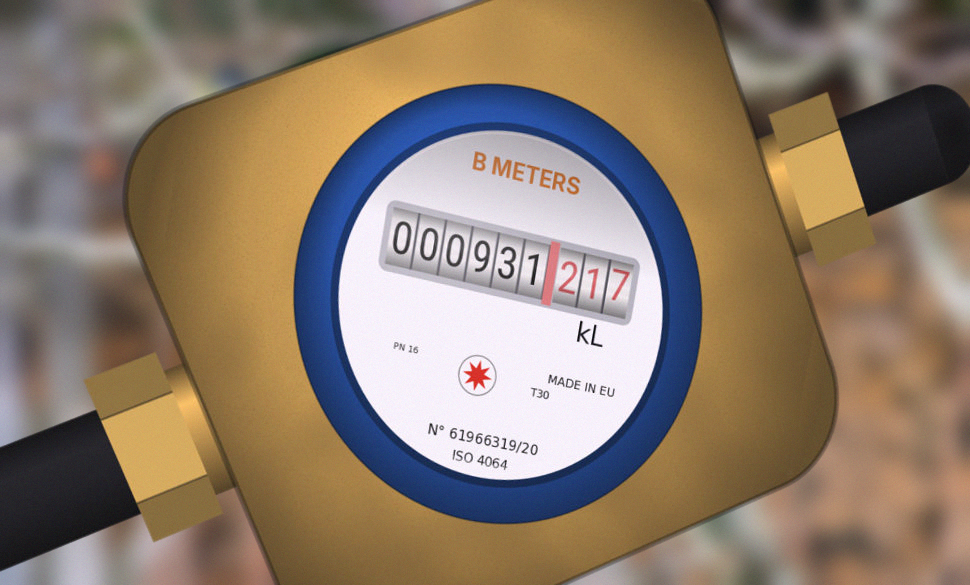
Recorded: 931.217 kL
